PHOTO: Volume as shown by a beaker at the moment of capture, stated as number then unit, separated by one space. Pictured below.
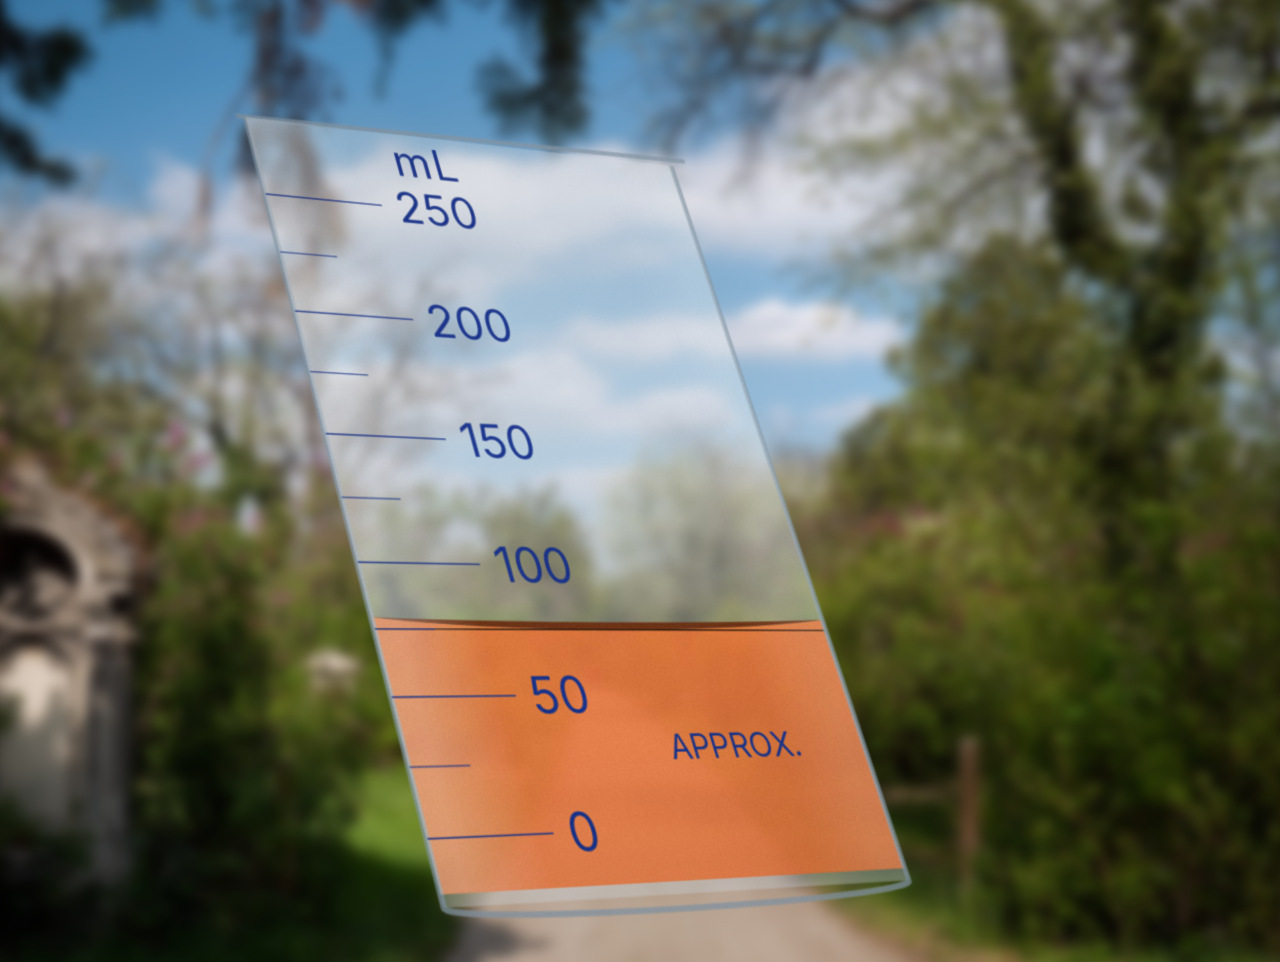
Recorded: 75 mL
